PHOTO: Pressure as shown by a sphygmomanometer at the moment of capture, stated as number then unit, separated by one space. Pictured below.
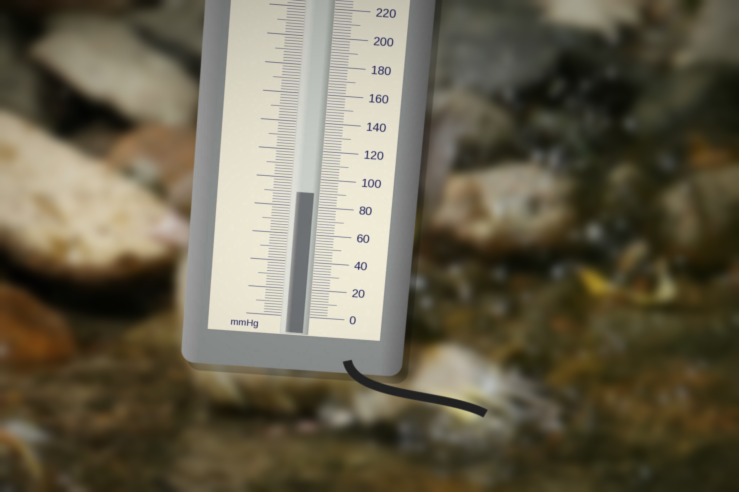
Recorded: 90 mmHg
